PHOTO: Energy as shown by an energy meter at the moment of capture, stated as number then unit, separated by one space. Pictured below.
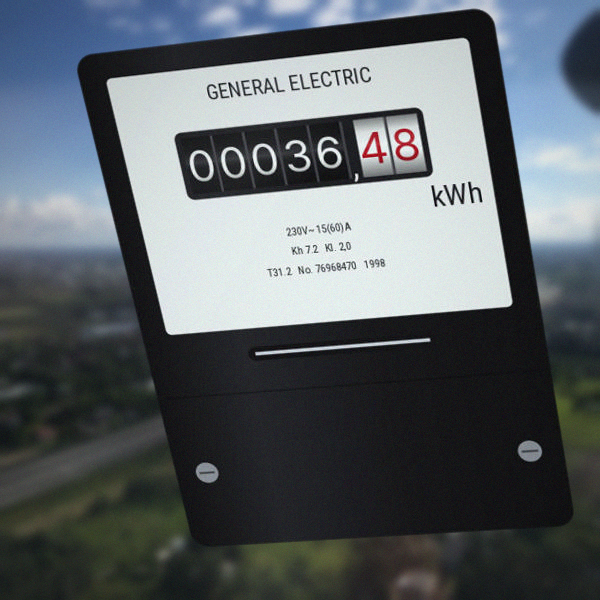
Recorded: 36.48 kWh
